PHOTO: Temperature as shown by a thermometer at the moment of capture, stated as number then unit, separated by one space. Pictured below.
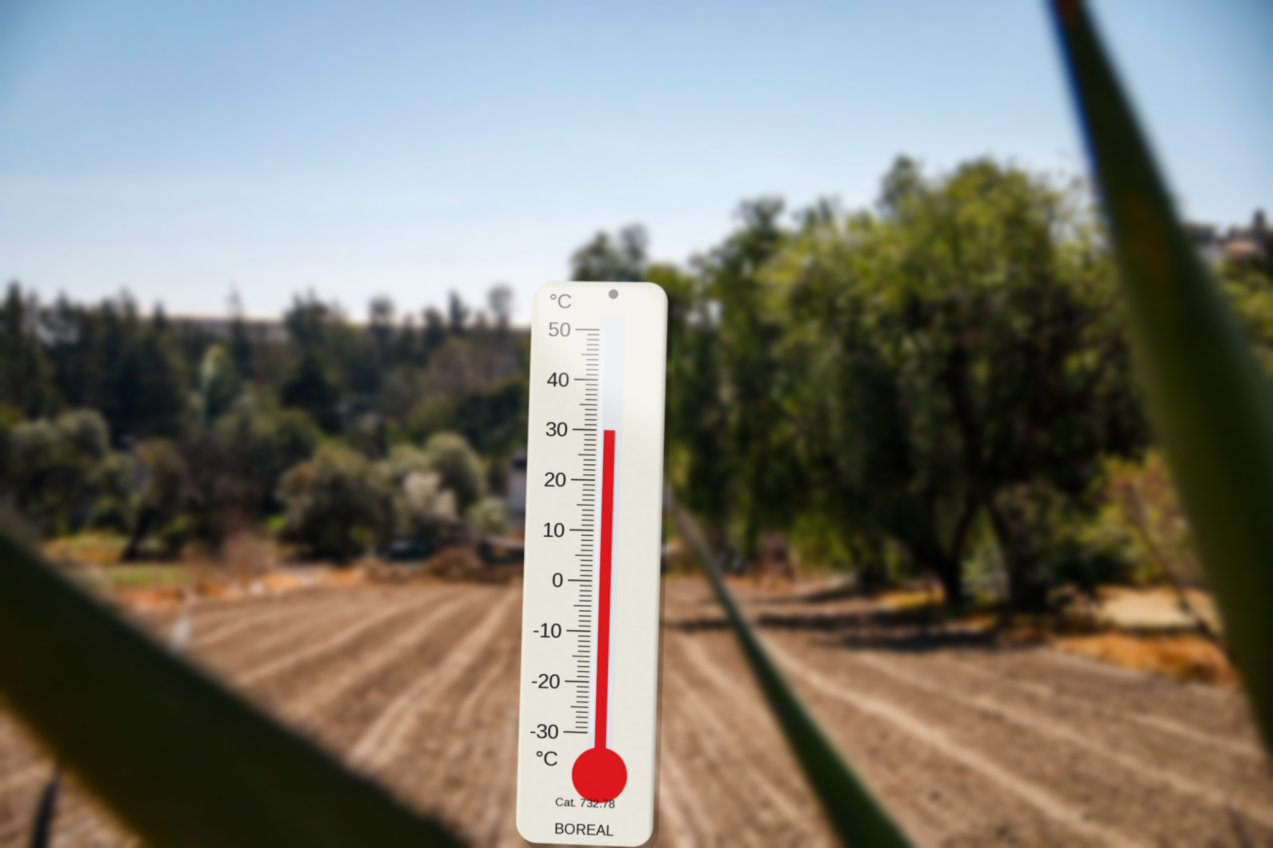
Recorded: 30 °C
